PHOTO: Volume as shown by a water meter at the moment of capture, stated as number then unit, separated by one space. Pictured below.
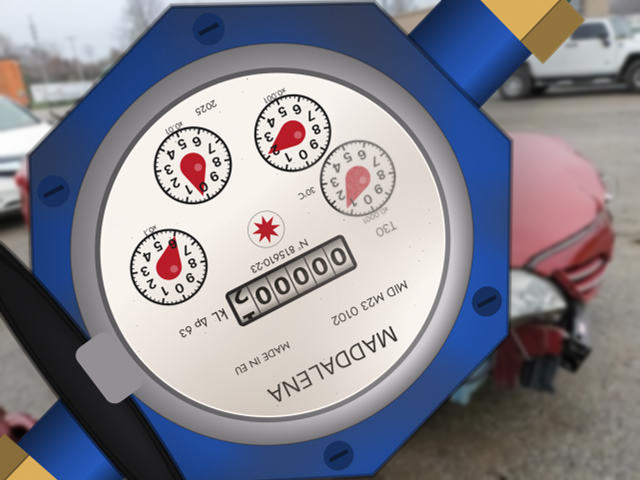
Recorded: 1.6021 kL
